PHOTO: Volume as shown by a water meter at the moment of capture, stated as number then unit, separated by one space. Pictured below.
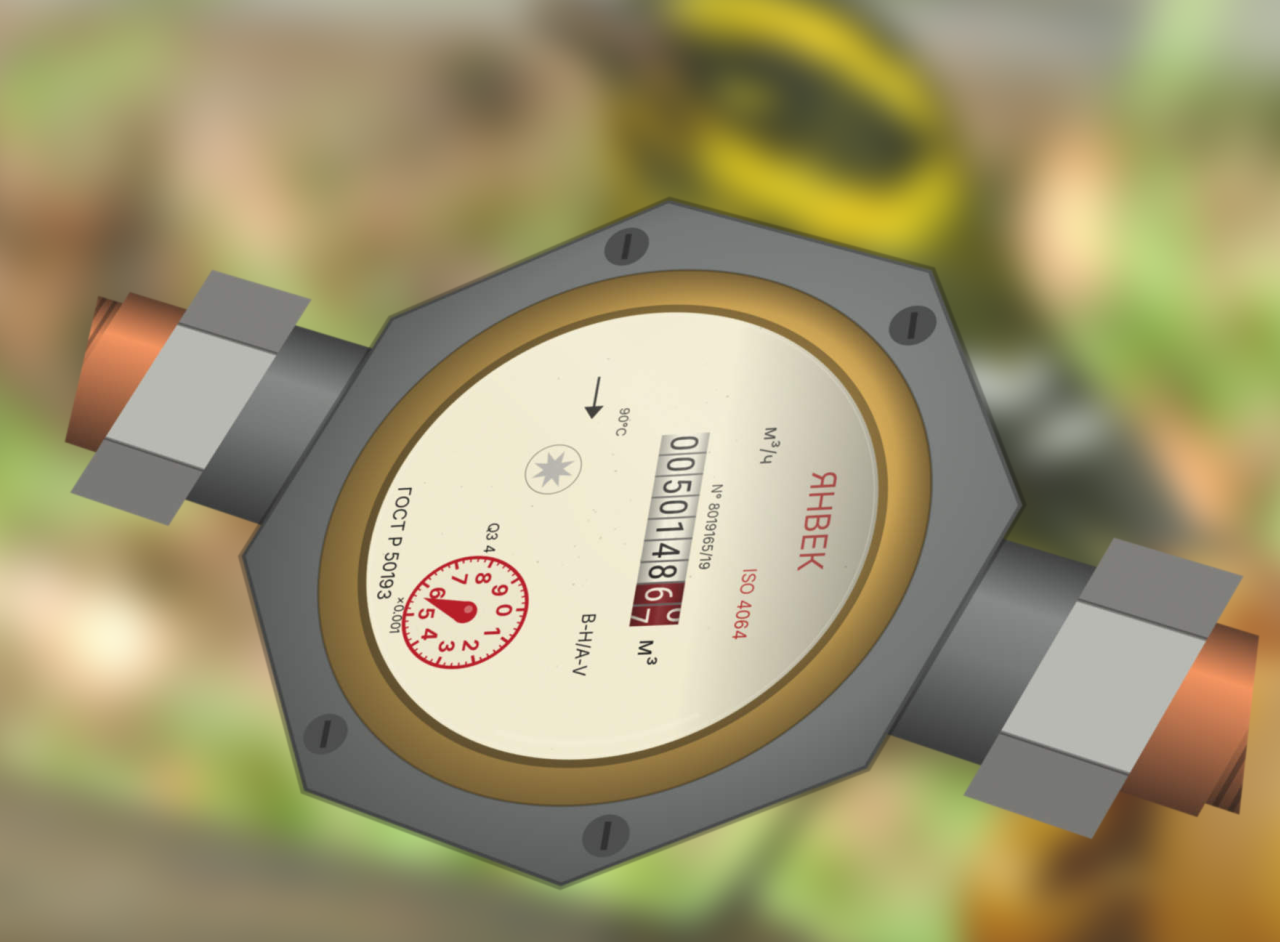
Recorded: 50148.665 m³
